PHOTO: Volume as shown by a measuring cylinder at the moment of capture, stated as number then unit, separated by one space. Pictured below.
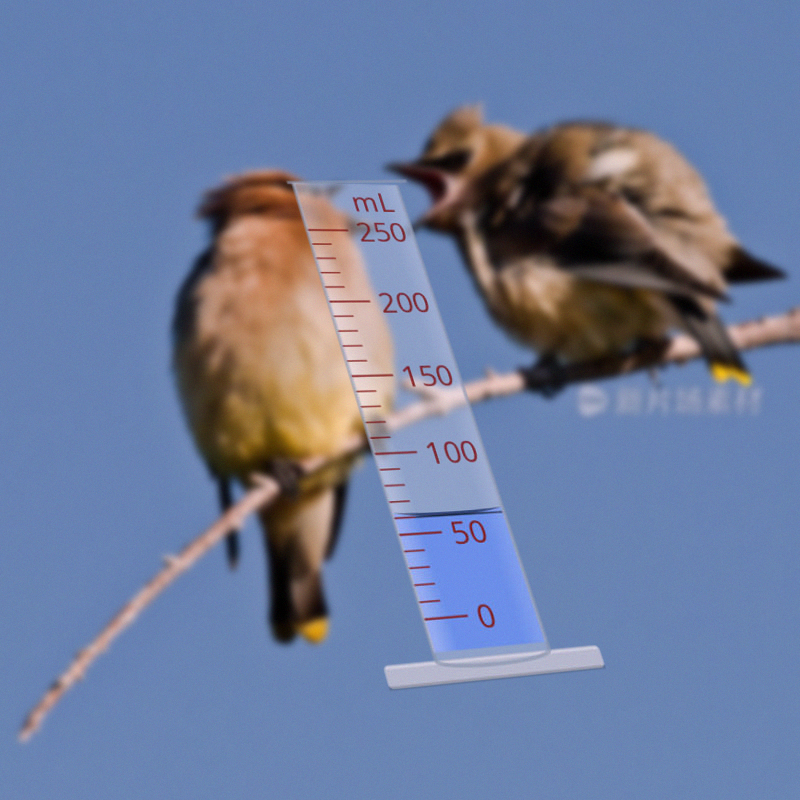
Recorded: 60 mL
